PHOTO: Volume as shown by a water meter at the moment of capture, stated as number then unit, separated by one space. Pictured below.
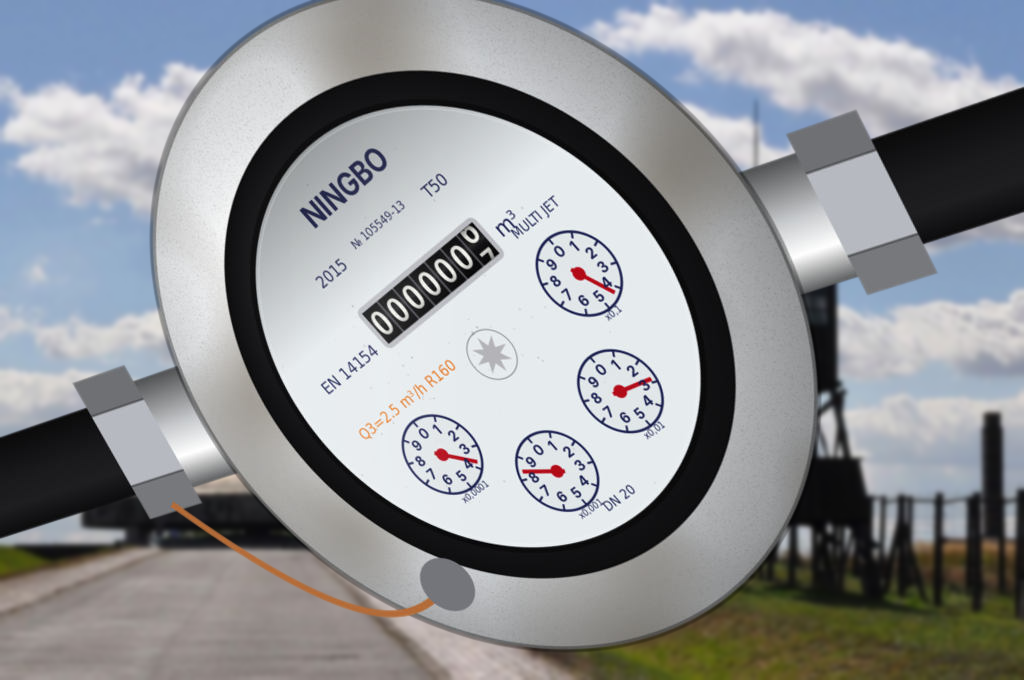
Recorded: 6.4283 m³
